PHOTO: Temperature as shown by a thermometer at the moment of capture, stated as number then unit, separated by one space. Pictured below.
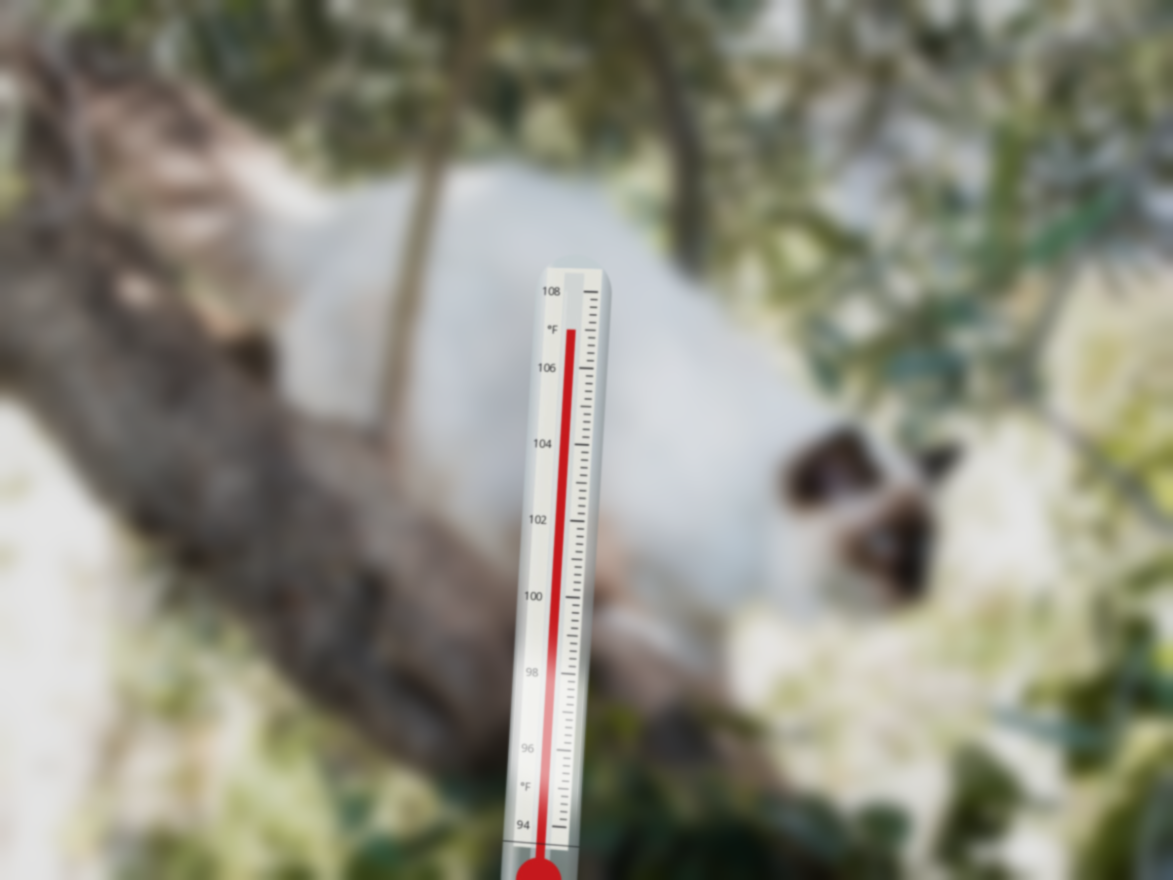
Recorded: 107 °F
